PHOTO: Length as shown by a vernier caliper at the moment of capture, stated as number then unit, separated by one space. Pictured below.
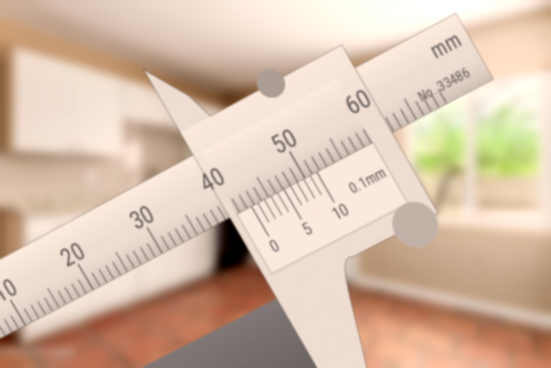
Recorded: 42.6 mm
